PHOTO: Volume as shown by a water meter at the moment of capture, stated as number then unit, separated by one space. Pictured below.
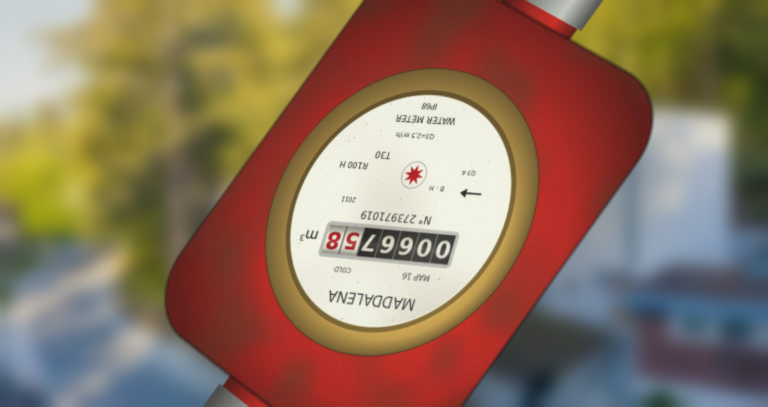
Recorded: 667.58 m³
